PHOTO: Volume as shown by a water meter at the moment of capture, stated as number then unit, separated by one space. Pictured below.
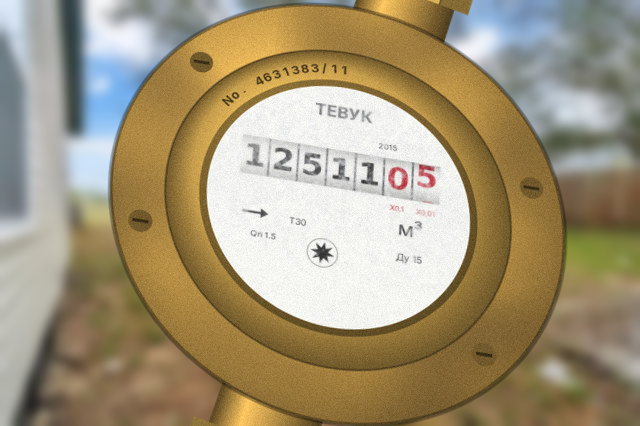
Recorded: 12511.05 m³
